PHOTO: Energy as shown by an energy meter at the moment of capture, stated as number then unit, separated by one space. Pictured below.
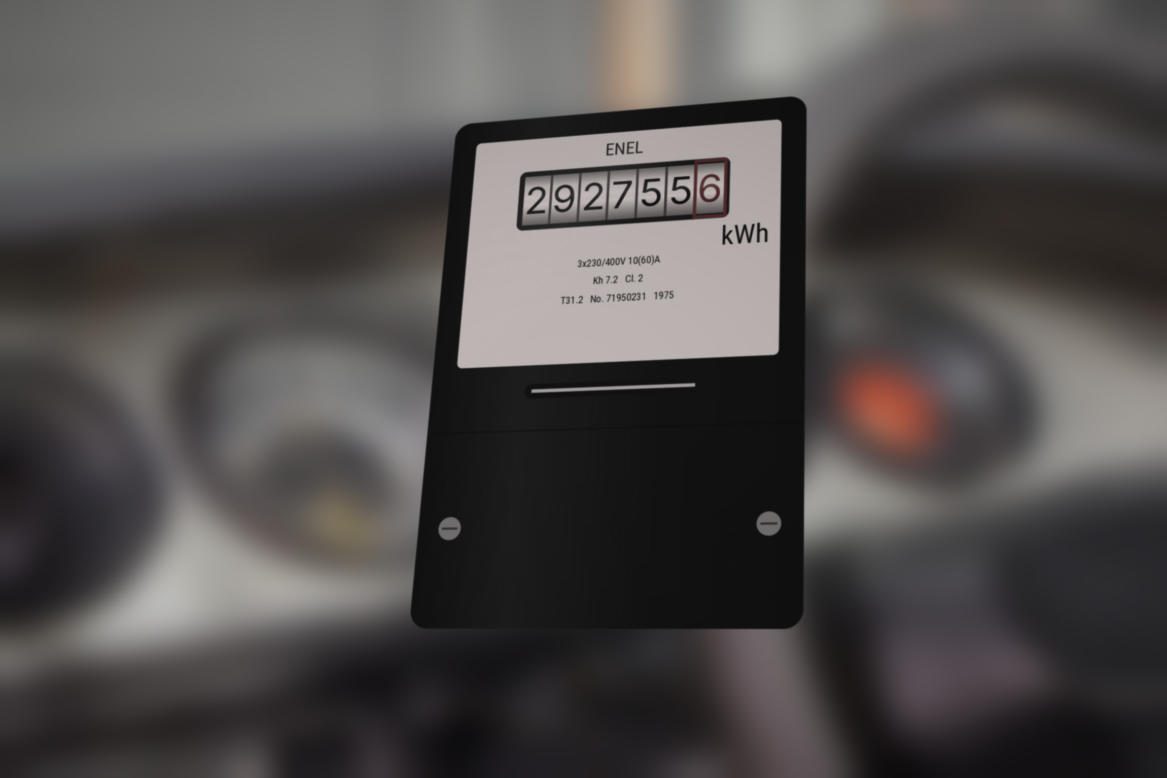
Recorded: 292755.6 kWh
